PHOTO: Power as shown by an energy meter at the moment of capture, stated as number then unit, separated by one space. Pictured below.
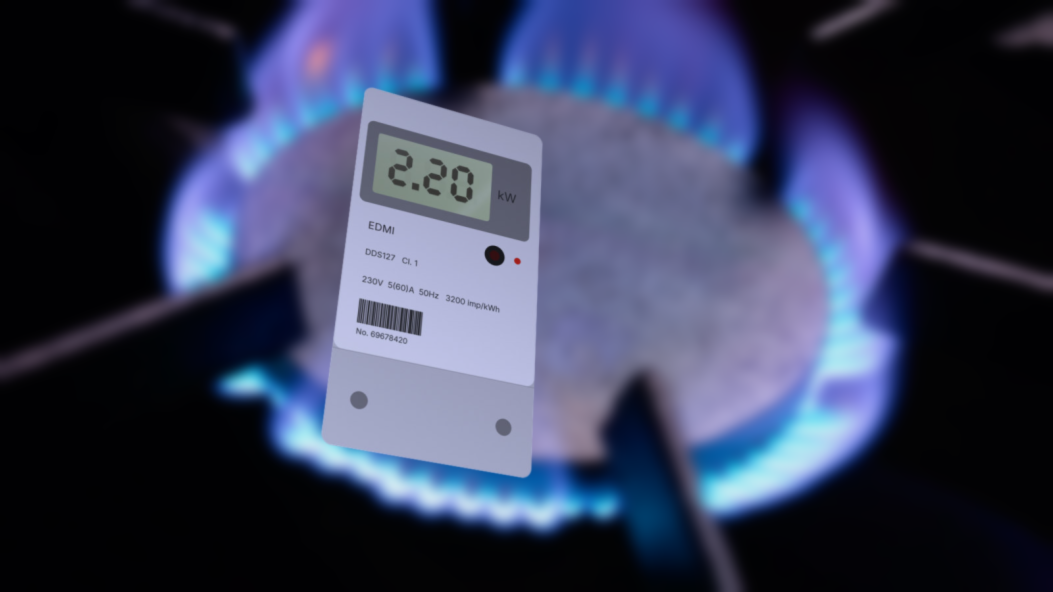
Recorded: 2.20 kW
